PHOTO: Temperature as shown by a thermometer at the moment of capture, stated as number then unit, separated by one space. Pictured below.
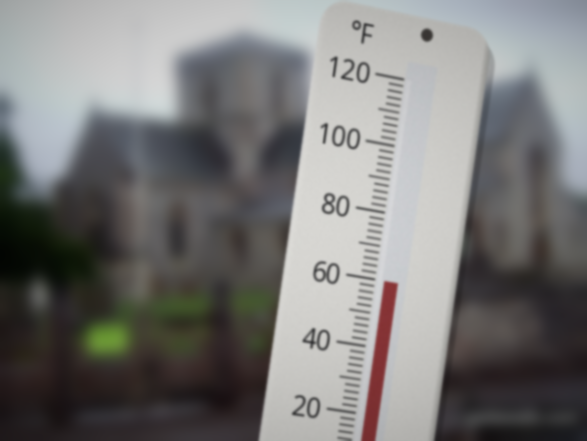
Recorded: 60 °F
